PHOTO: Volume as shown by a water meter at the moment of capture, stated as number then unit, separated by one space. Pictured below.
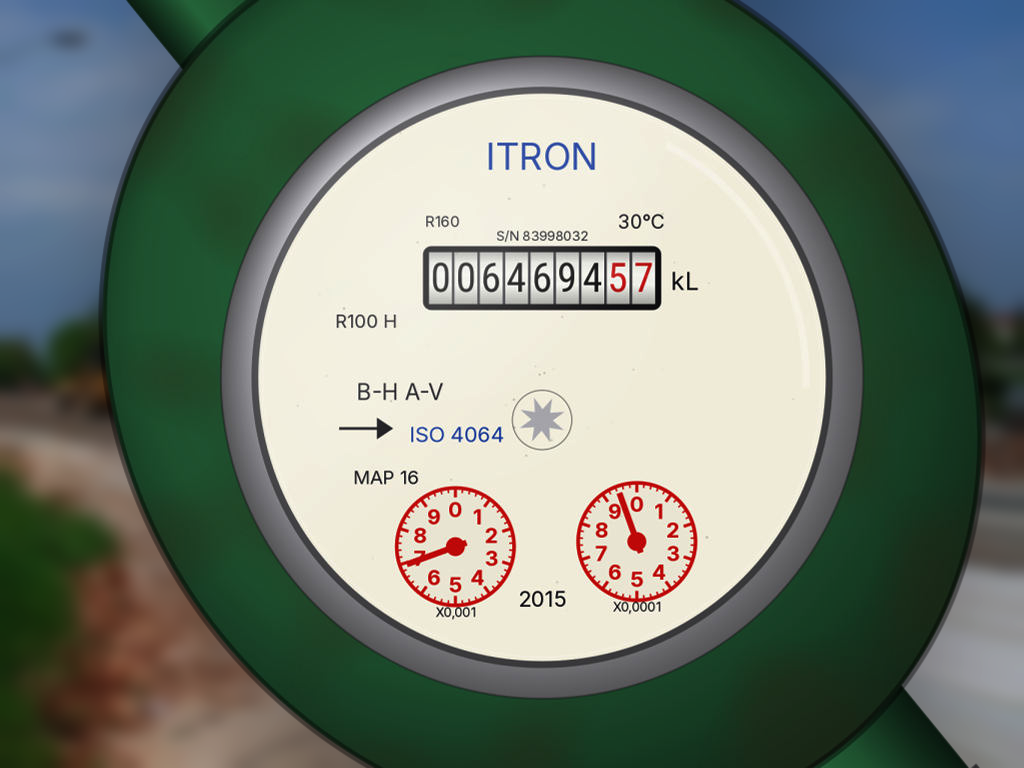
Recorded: 64694.5769 kL
